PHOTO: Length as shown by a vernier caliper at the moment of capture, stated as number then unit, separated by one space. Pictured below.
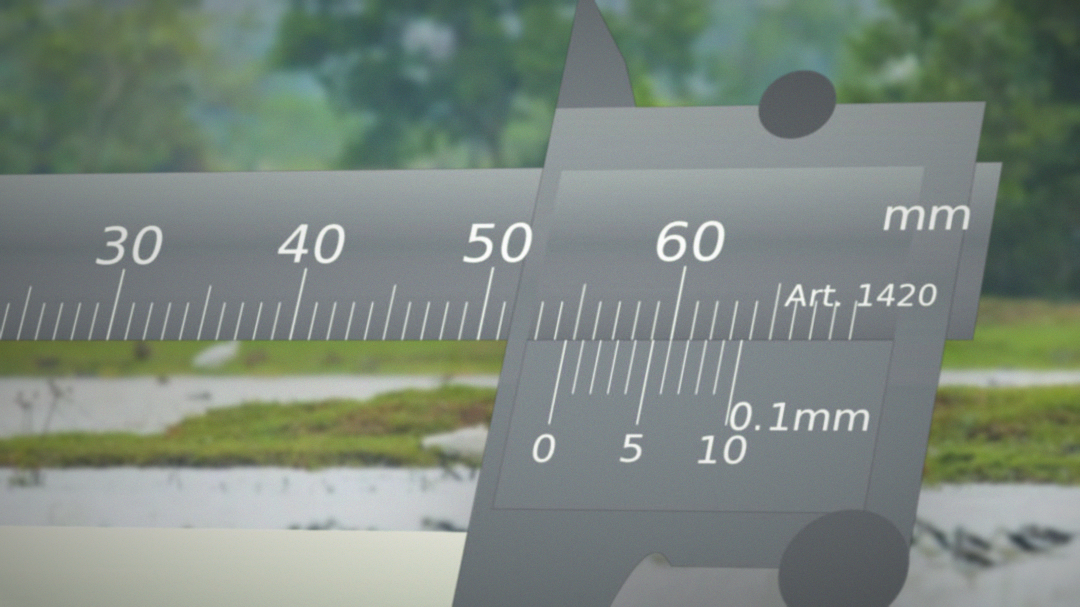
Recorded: 54.6 mm
